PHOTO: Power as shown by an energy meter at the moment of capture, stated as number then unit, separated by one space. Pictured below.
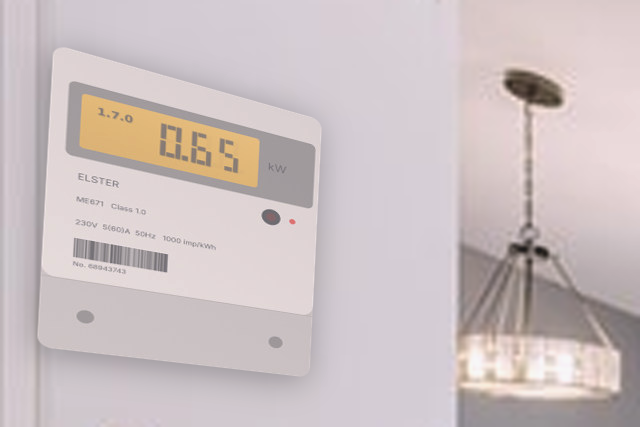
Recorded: 0.65 kW
